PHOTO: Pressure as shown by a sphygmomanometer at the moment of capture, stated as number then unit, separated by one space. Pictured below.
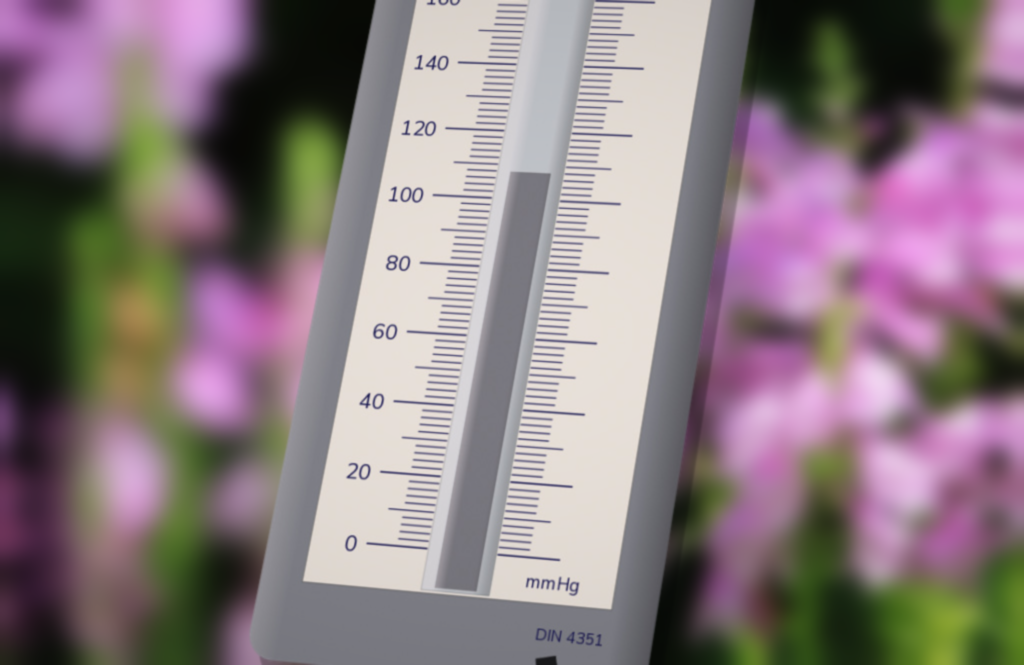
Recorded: 108 mmHg
